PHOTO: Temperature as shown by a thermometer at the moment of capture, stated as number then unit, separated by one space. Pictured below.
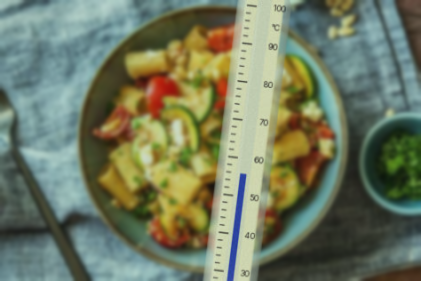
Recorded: 56 °C
